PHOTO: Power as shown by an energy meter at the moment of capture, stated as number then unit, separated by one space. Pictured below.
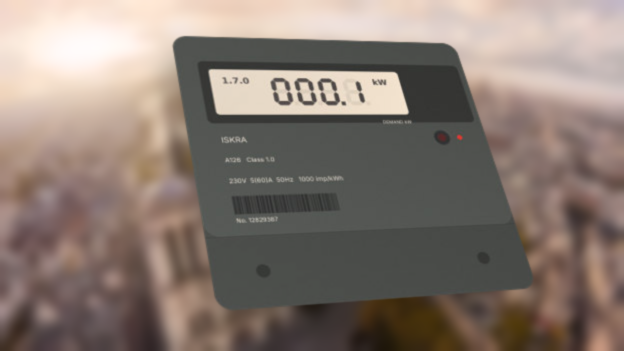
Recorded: 0.1 kW
